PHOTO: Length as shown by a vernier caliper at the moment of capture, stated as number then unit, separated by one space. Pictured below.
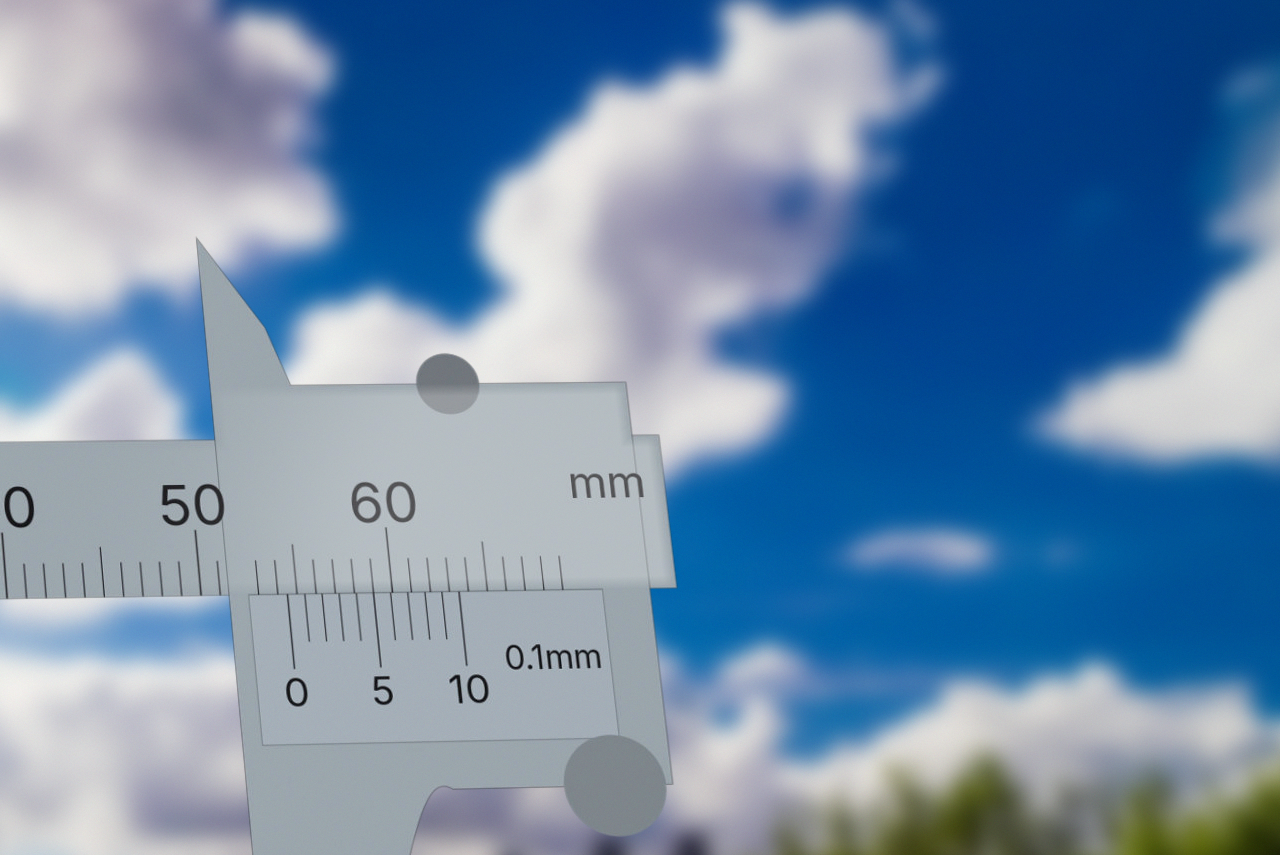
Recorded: 54.5 mm
